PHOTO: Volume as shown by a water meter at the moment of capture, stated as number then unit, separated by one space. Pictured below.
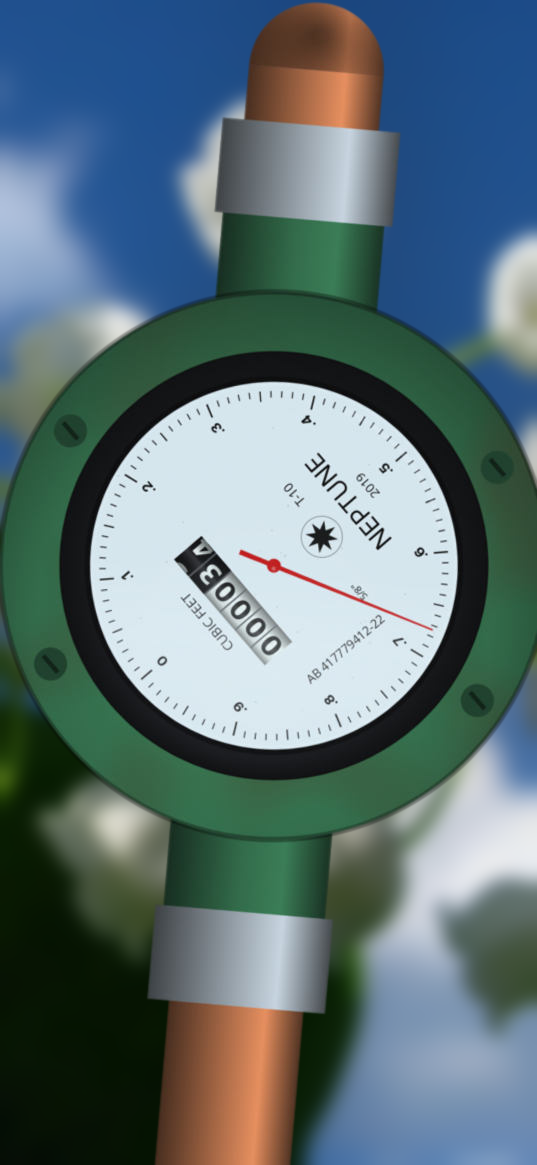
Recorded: 33.67 ft³
